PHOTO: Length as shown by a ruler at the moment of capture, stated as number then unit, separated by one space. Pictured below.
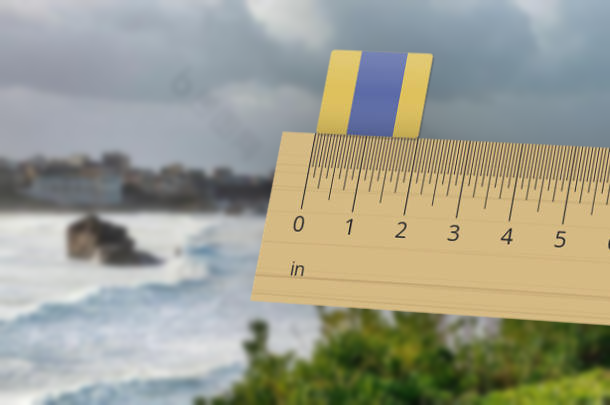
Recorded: 2 in
